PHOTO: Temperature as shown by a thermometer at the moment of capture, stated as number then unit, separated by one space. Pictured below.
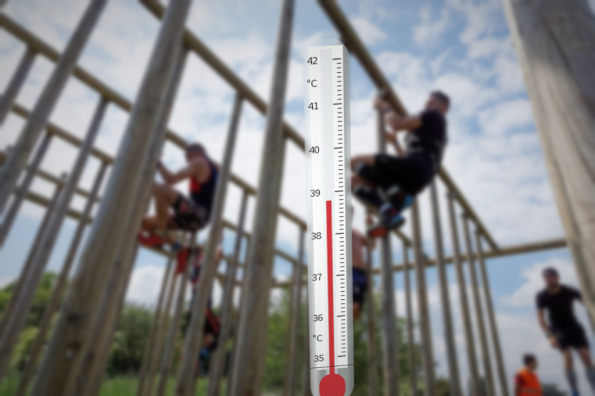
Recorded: 38.8 °C
